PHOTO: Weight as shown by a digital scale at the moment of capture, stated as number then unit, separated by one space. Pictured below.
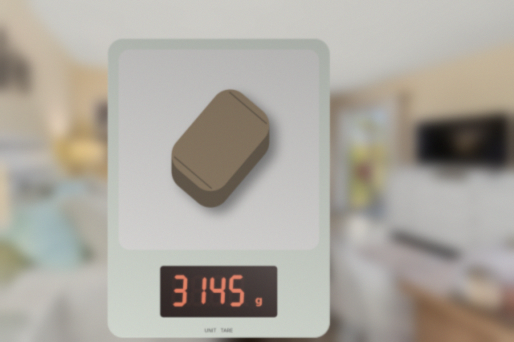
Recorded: 3145 g
